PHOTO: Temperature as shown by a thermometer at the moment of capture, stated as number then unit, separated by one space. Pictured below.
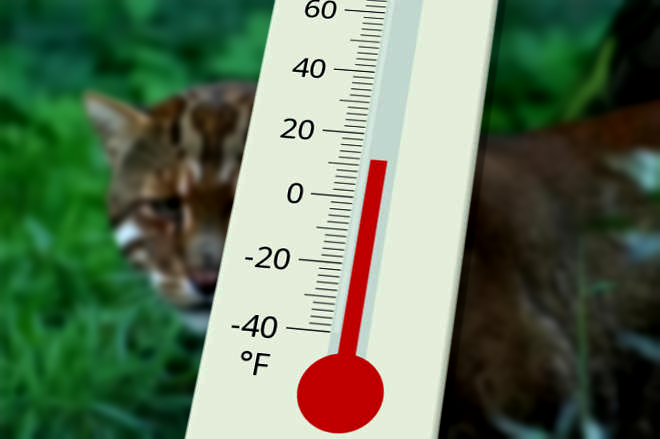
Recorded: 12 °F
